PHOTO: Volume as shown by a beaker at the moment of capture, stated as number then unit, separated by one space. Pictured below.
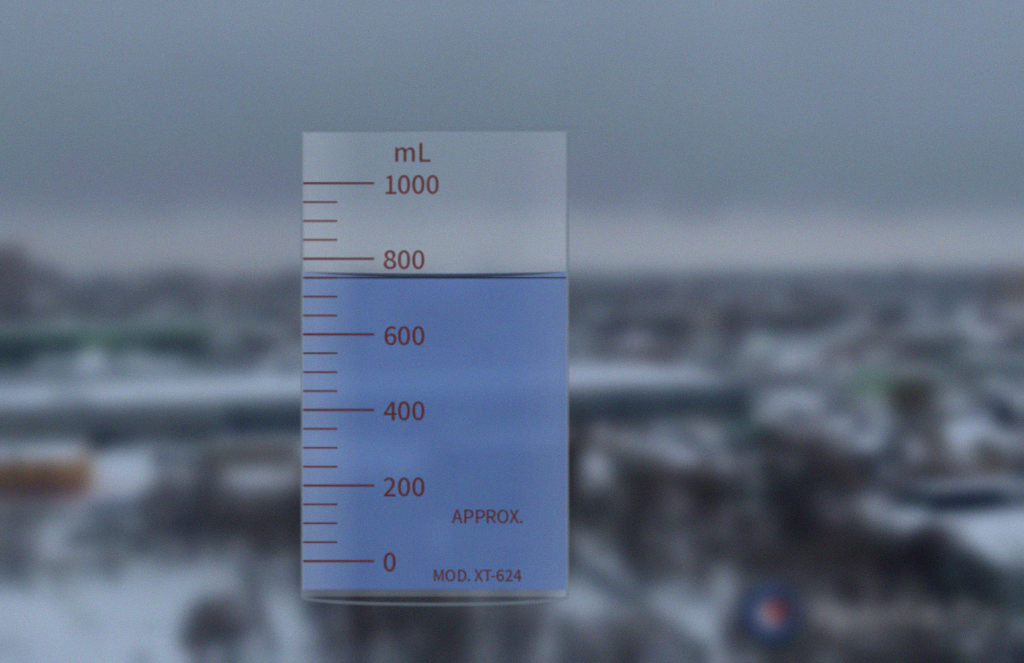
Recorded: 750 mL
